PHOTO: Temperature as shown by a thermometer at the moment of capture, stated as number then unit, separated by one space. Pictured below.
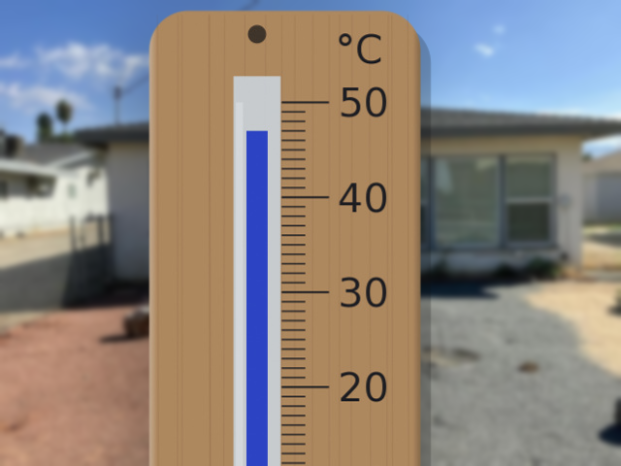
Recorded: 47 °C
